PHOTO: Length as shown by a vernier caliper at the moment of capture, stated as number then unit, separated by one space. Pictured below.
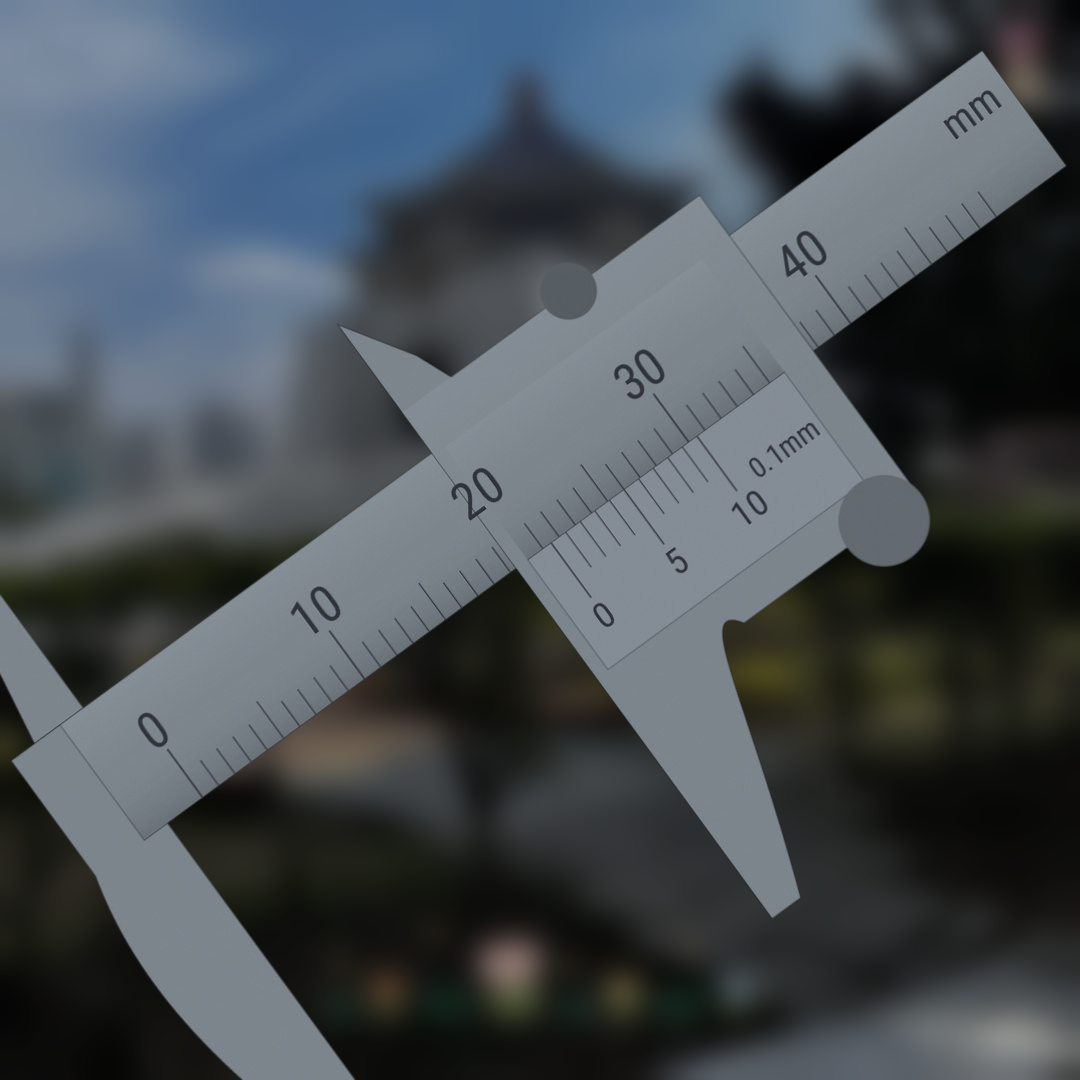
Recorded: 21.5 mm
